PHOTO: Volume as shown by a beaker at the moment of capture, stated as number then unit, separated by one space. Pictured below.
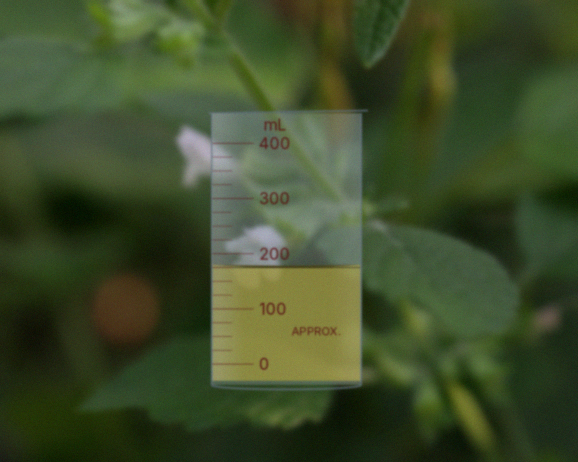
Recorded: 175 mL
